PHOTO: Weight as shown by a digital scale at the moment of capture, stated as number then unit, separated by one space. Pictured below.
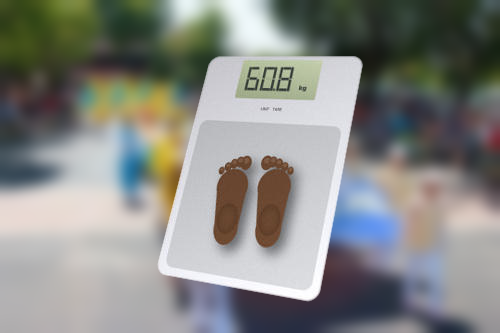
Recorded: 60.8 kg
